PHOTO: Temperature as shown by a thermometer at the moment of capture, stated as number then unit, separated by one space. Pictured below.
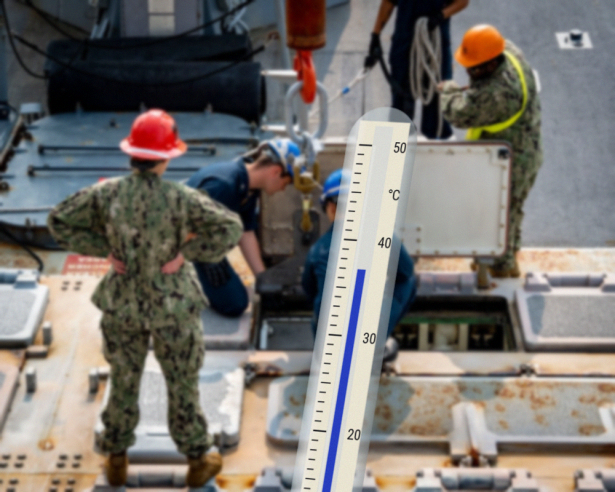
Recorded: 37 °C
